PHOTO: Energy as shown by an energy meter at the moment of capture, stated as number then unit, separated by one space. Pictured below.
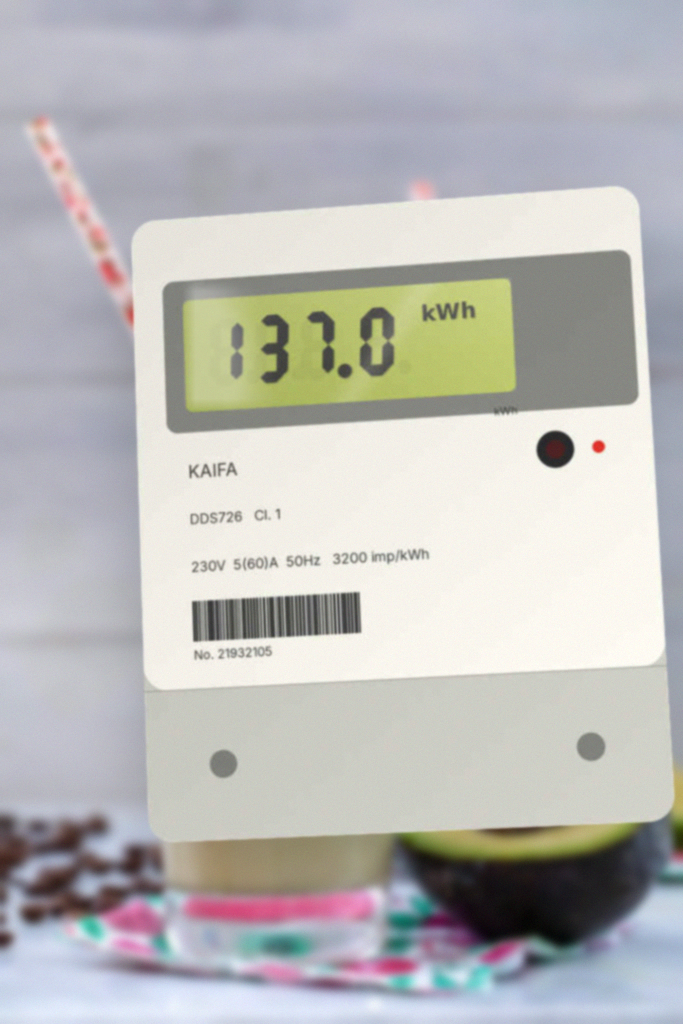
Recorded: 137.0 kWh
